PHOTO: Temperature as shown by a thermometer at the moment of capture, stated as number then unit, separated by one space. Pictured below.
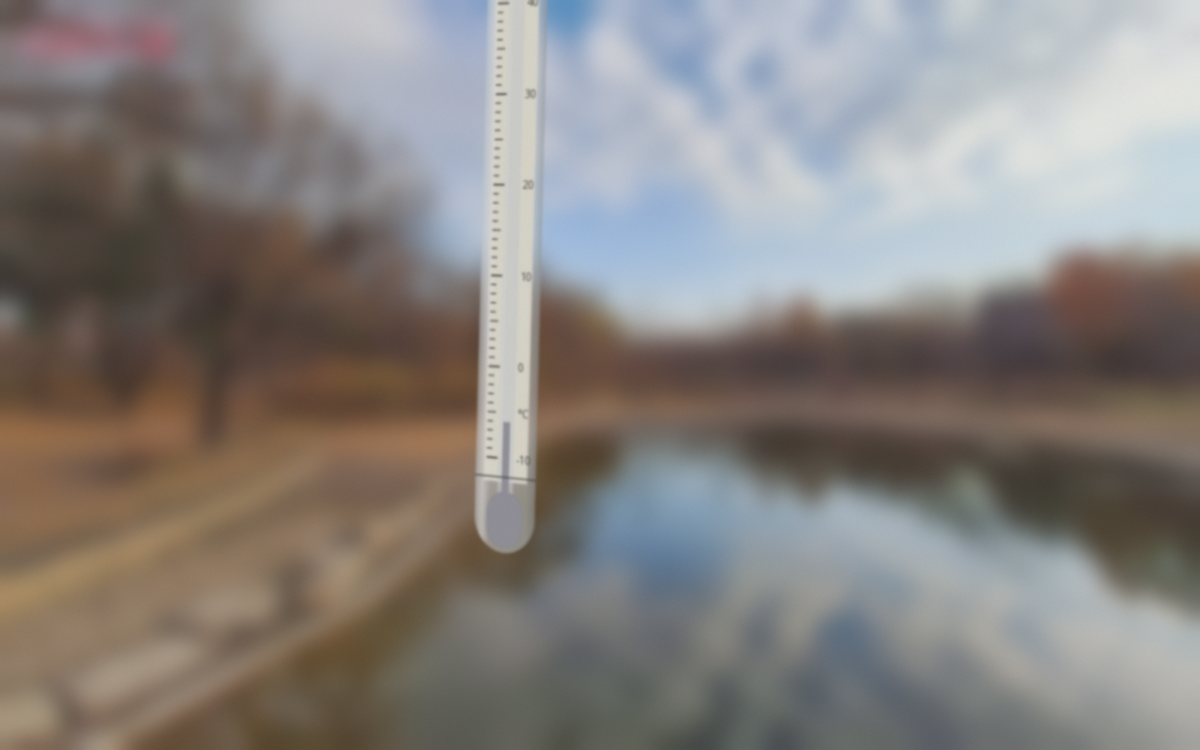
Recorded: -6 °C
